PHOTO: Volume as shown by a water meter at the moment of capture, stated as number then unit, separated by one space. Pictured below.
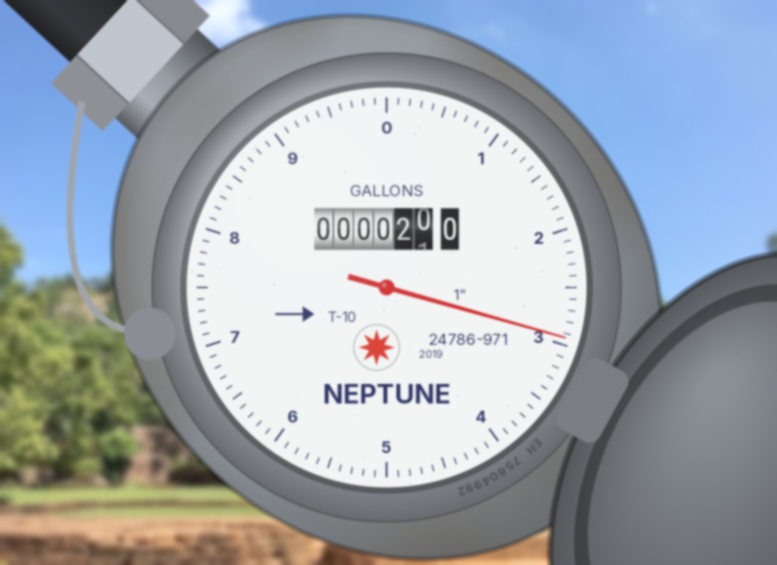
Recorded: 202.9 gal
